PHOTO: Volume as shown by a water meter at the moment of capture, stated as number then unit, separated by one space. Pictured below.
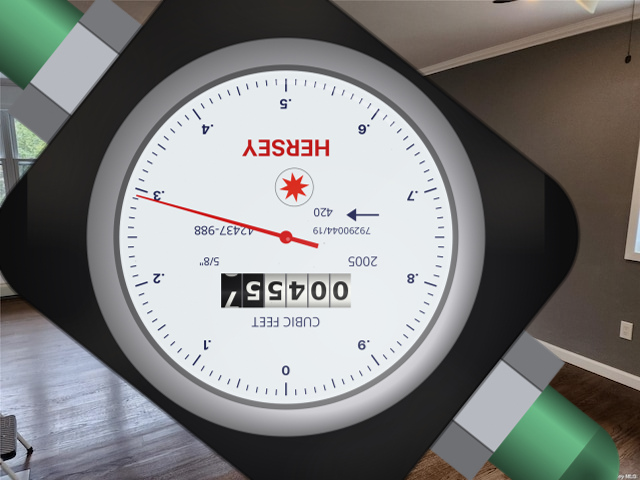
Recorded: 4557.29 ft³
